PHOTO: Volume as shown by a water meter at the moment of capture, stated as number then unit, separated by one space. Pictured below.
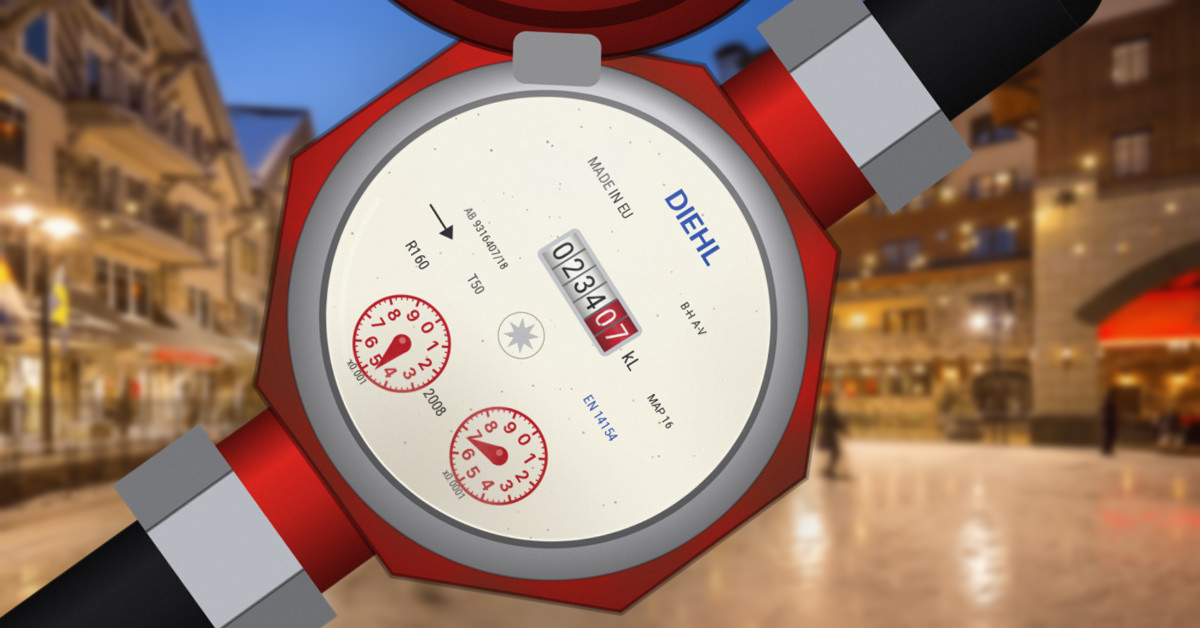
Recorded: 234.0746 kL
